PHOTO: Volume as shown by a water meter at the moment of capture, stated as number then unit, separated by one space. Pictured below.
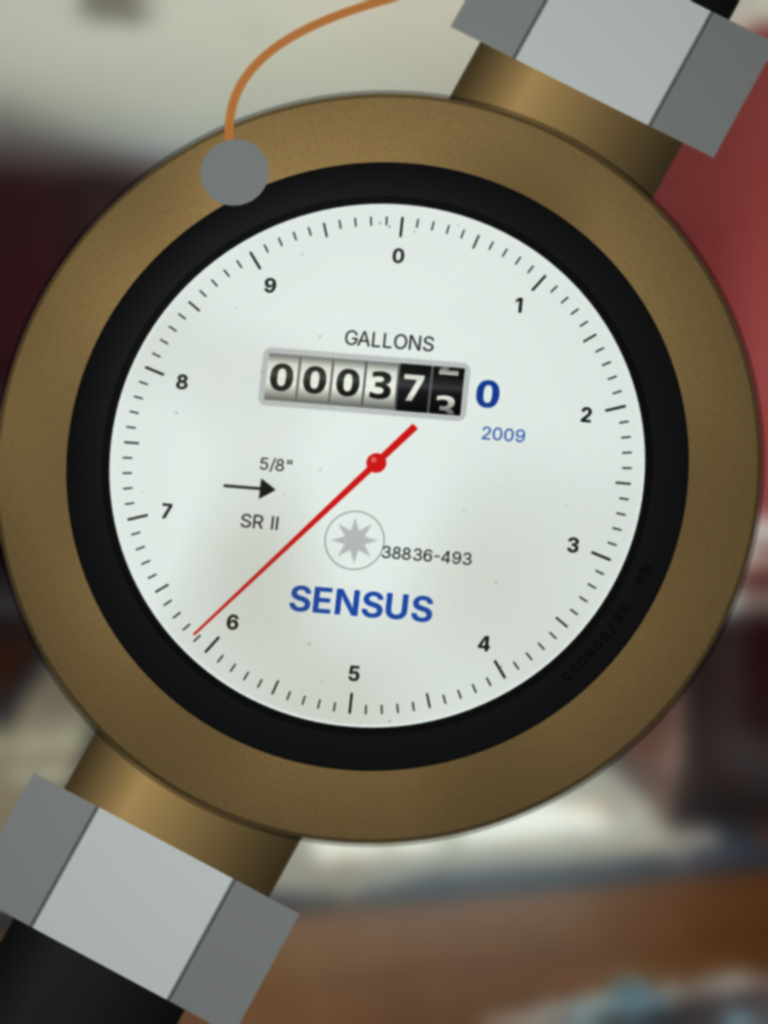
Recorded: 3726.1 gal
